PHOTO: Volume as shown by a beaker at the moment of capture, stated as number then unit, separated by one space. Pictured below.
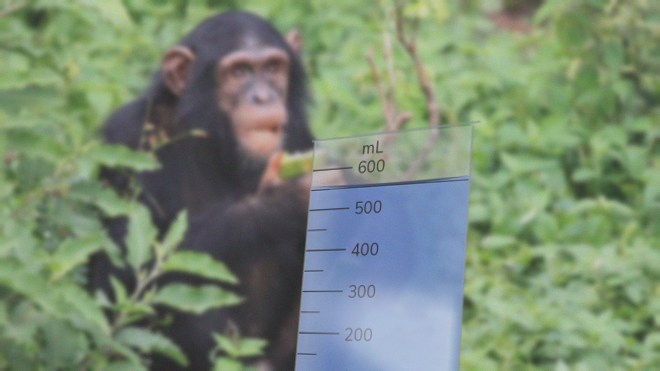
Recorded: 550 mL
